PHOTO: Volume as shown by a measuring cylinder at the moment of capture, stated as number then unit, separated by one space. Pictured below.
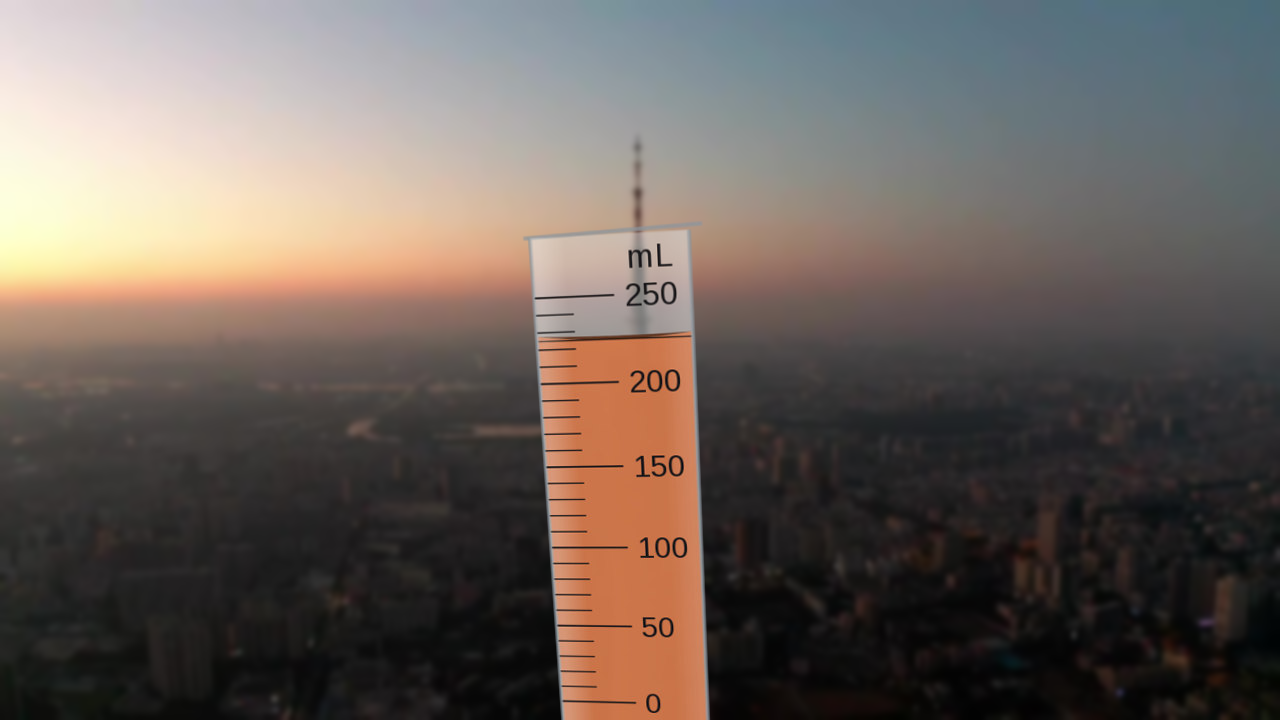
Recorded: 225 mL
